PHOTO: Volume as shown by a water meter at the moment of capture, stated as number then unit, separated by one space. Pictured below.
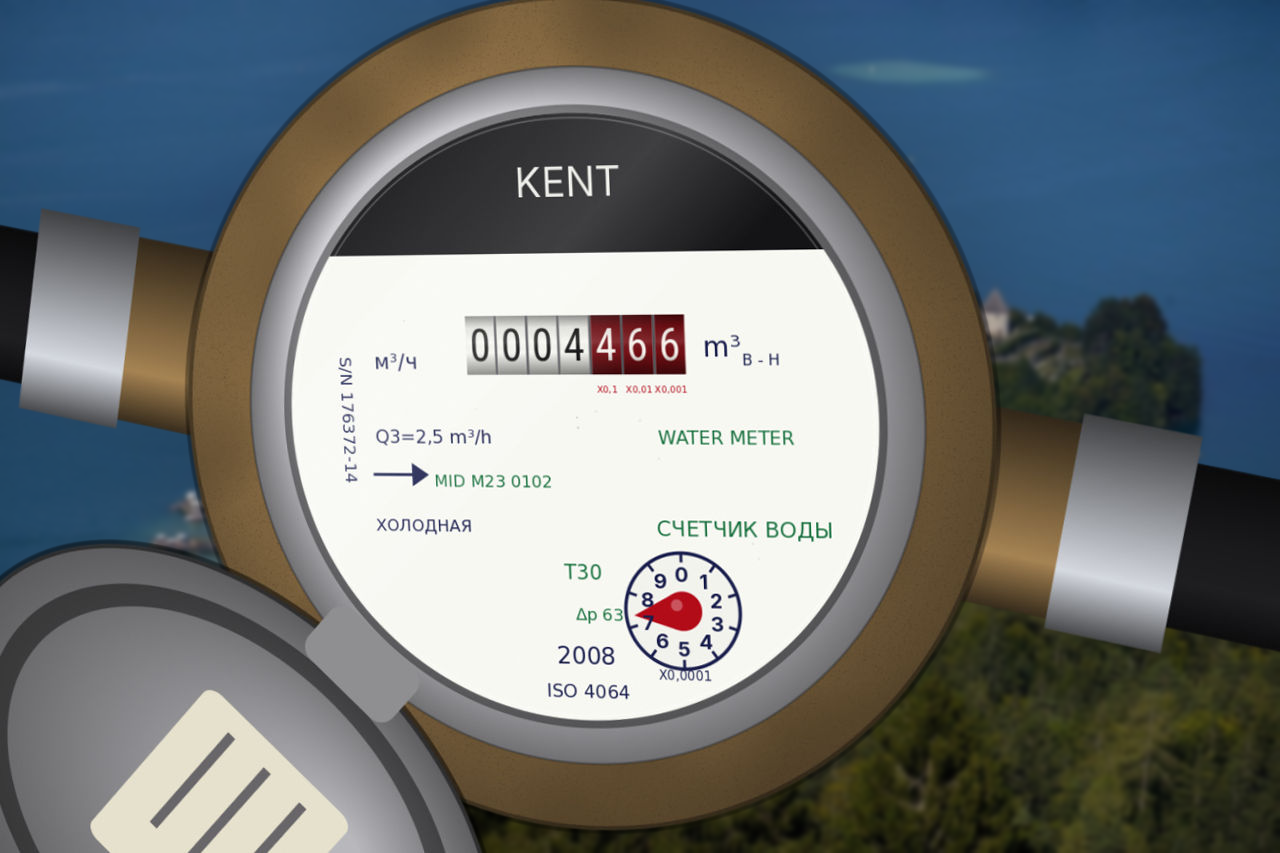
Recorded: 4.4667 m³
